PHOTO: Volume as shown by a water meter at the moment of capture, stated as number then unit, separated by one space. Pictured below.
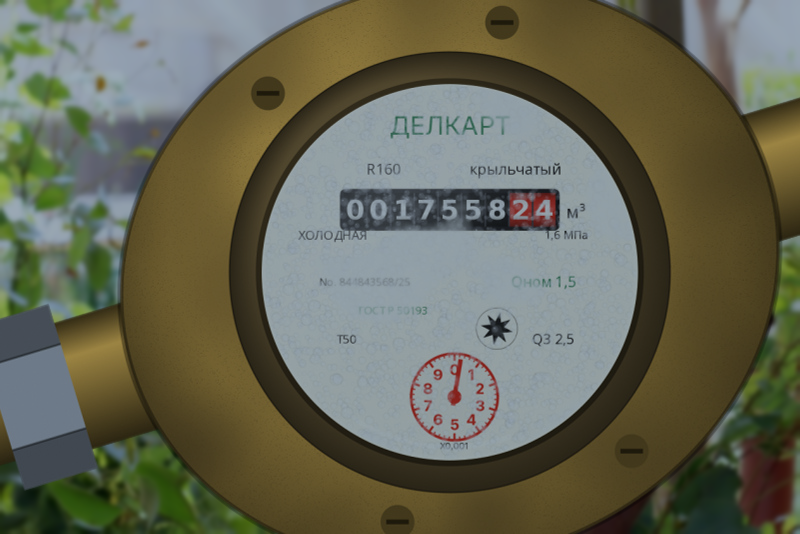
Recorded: 17558.240 m³
